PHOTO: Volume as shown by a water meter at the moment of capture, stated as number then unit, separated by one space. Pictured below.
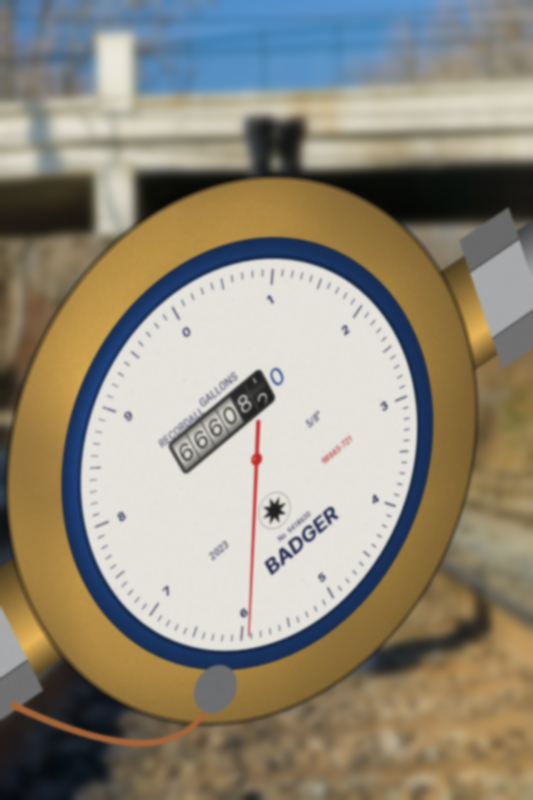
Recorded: 6660815.9 gal
